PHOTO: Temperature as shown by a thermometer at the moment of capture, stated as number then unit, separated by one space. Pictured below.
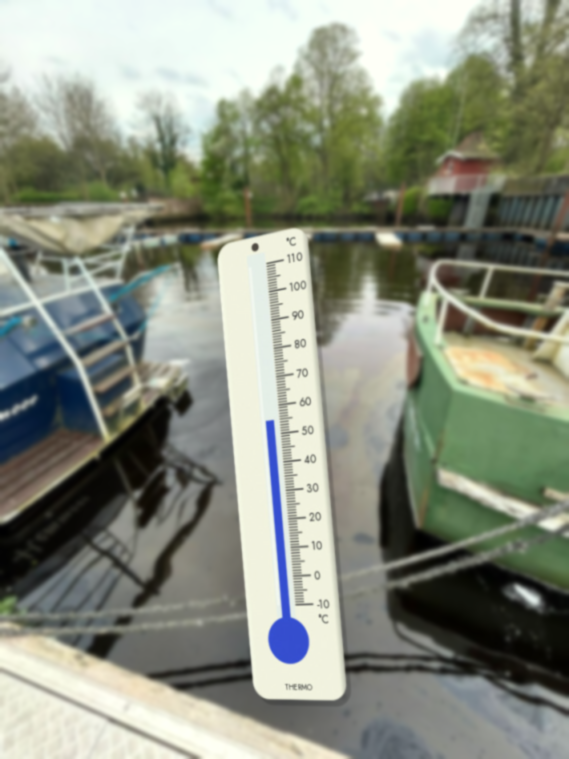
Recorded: 55 °C
